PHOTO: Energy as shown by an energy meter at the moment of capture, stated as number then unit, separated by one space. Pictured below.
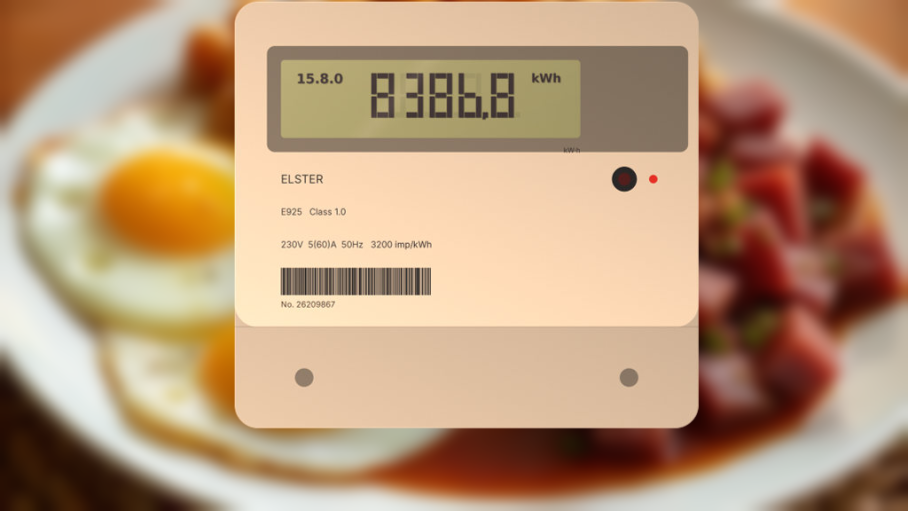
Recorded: 8386.8 kWh
